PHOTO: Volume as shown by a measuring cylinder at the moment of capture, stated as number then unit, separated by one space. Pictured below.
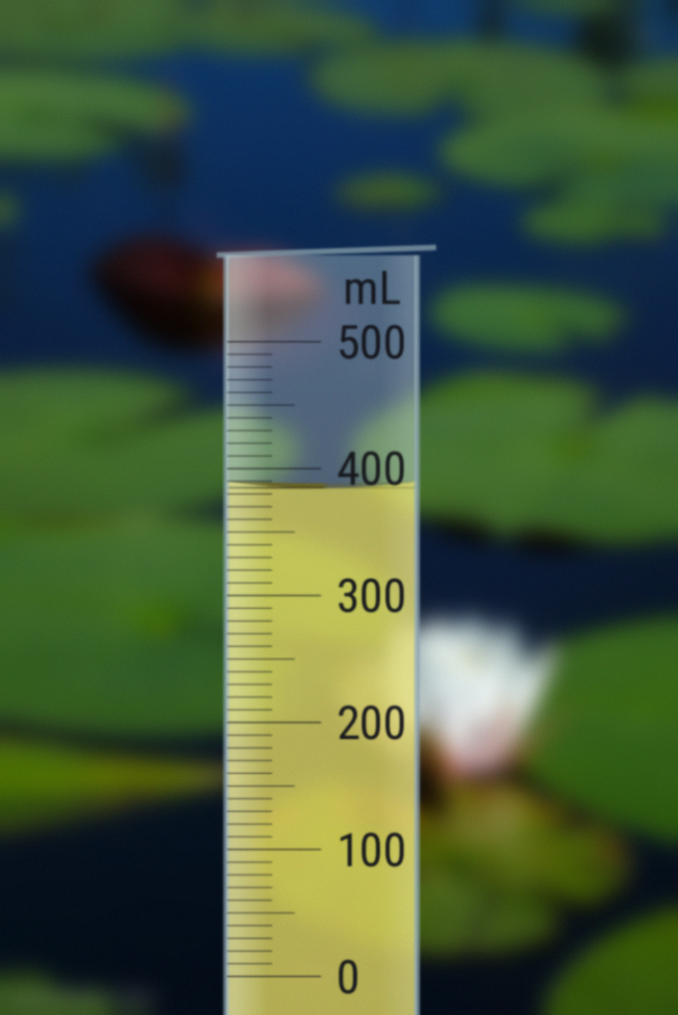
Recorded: 385 mL
